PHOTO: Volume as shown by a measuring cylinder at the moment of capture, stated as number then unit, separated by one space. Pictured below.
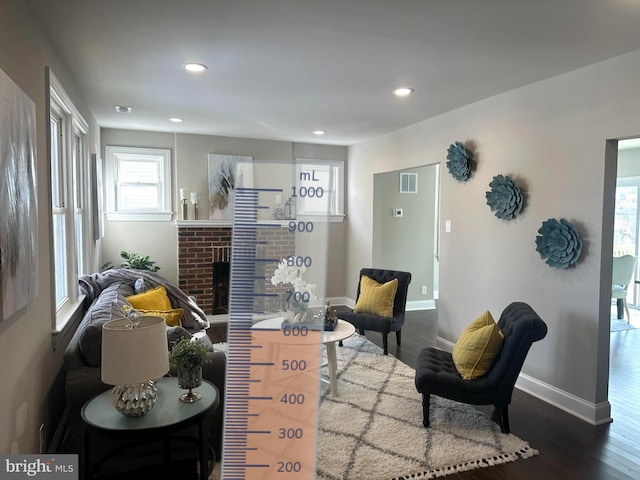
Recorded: 600 mL
